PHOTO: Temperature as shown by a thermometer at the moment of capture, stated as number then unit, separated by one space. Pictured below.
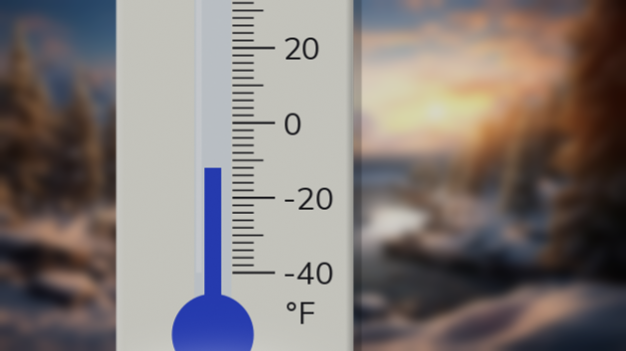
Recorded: -12 °F
